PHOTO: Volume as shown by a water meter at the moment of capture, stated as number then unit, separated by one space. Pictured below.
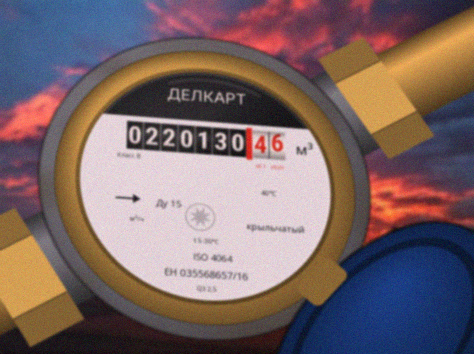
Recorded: 220130.46 m³
